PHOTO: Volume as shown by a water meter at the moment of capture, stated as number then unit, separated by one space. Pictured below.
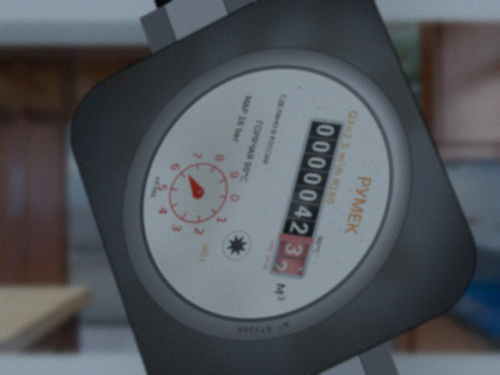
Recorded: 42.316 m³
